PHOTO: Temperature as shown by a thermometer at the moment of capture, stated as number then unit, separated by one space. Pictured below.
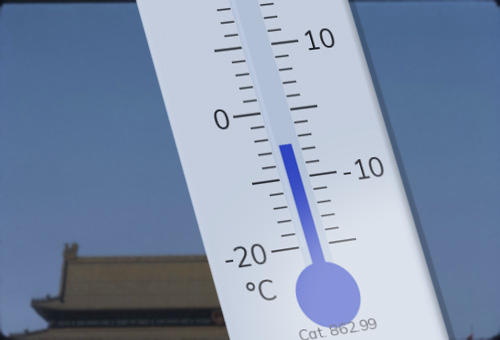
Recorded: -5 °C
